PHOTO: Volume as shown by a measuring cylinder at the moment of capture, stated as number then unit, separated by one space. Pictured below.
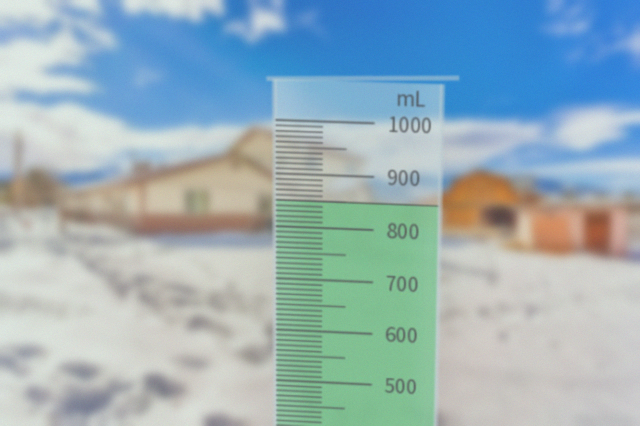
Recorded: 850 mL
